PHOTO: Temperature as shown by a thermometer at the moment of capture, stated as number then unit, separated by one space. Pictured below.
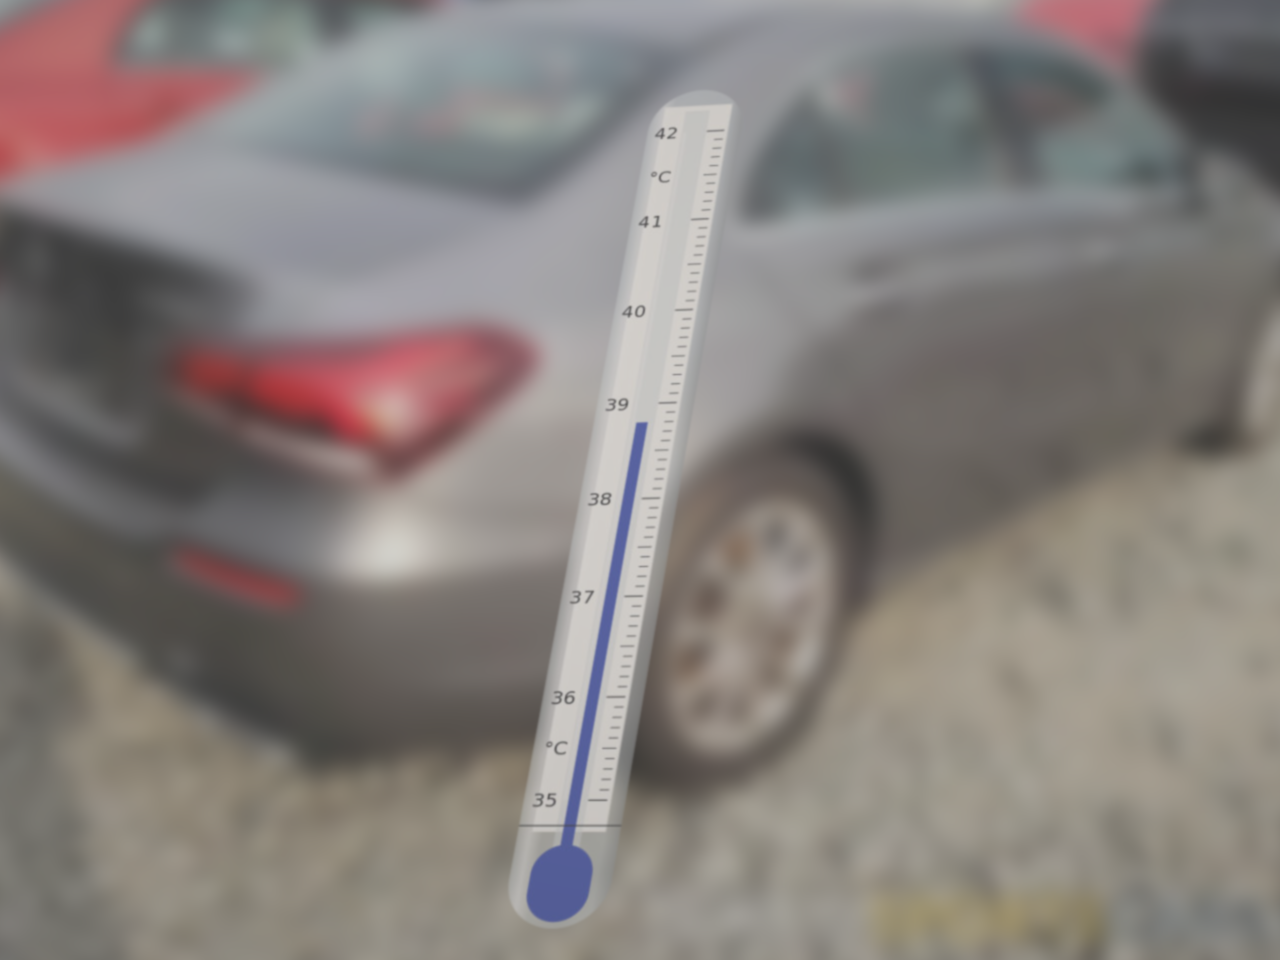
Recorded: 38.8 °C
